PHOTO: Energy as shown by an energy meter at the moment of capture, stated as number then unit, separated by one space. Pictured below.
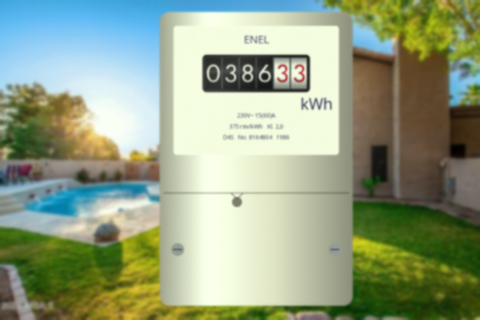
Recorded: 386.33 kWh
